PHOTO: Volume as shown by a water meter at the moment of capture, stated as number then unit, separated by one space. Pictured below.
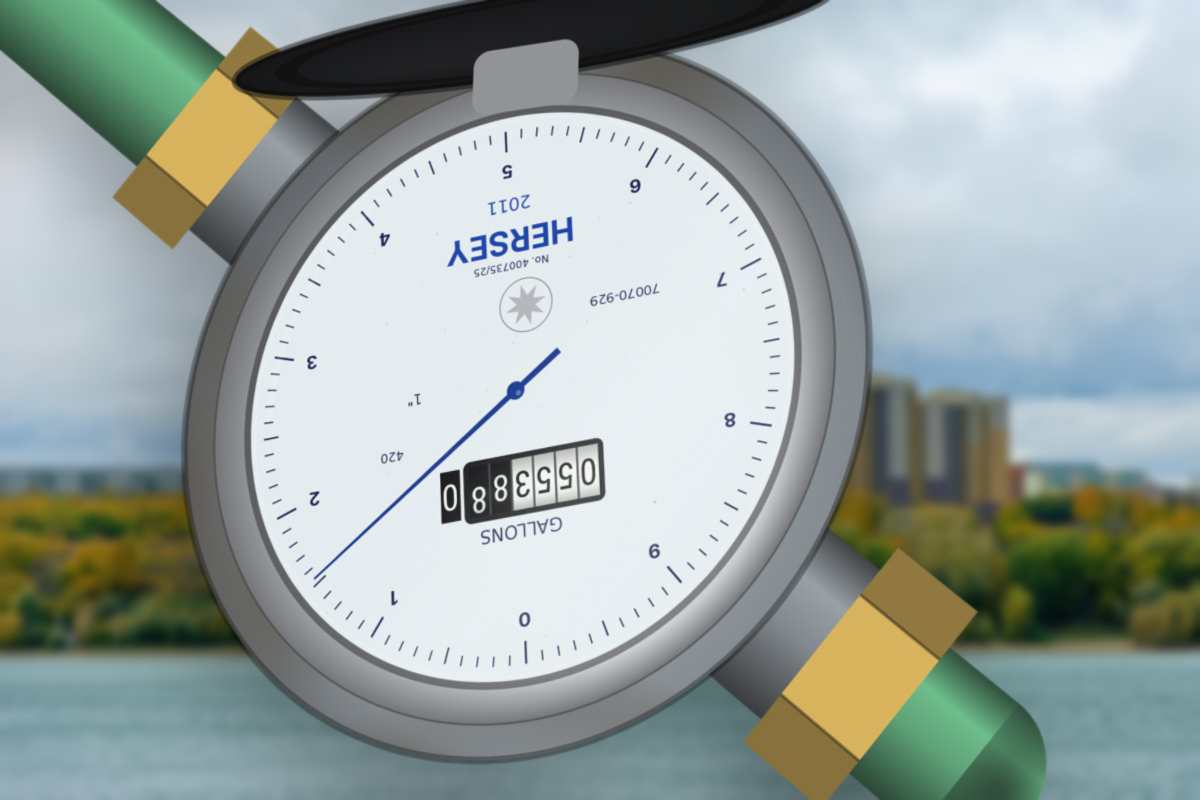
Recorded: 553881.5 gal
